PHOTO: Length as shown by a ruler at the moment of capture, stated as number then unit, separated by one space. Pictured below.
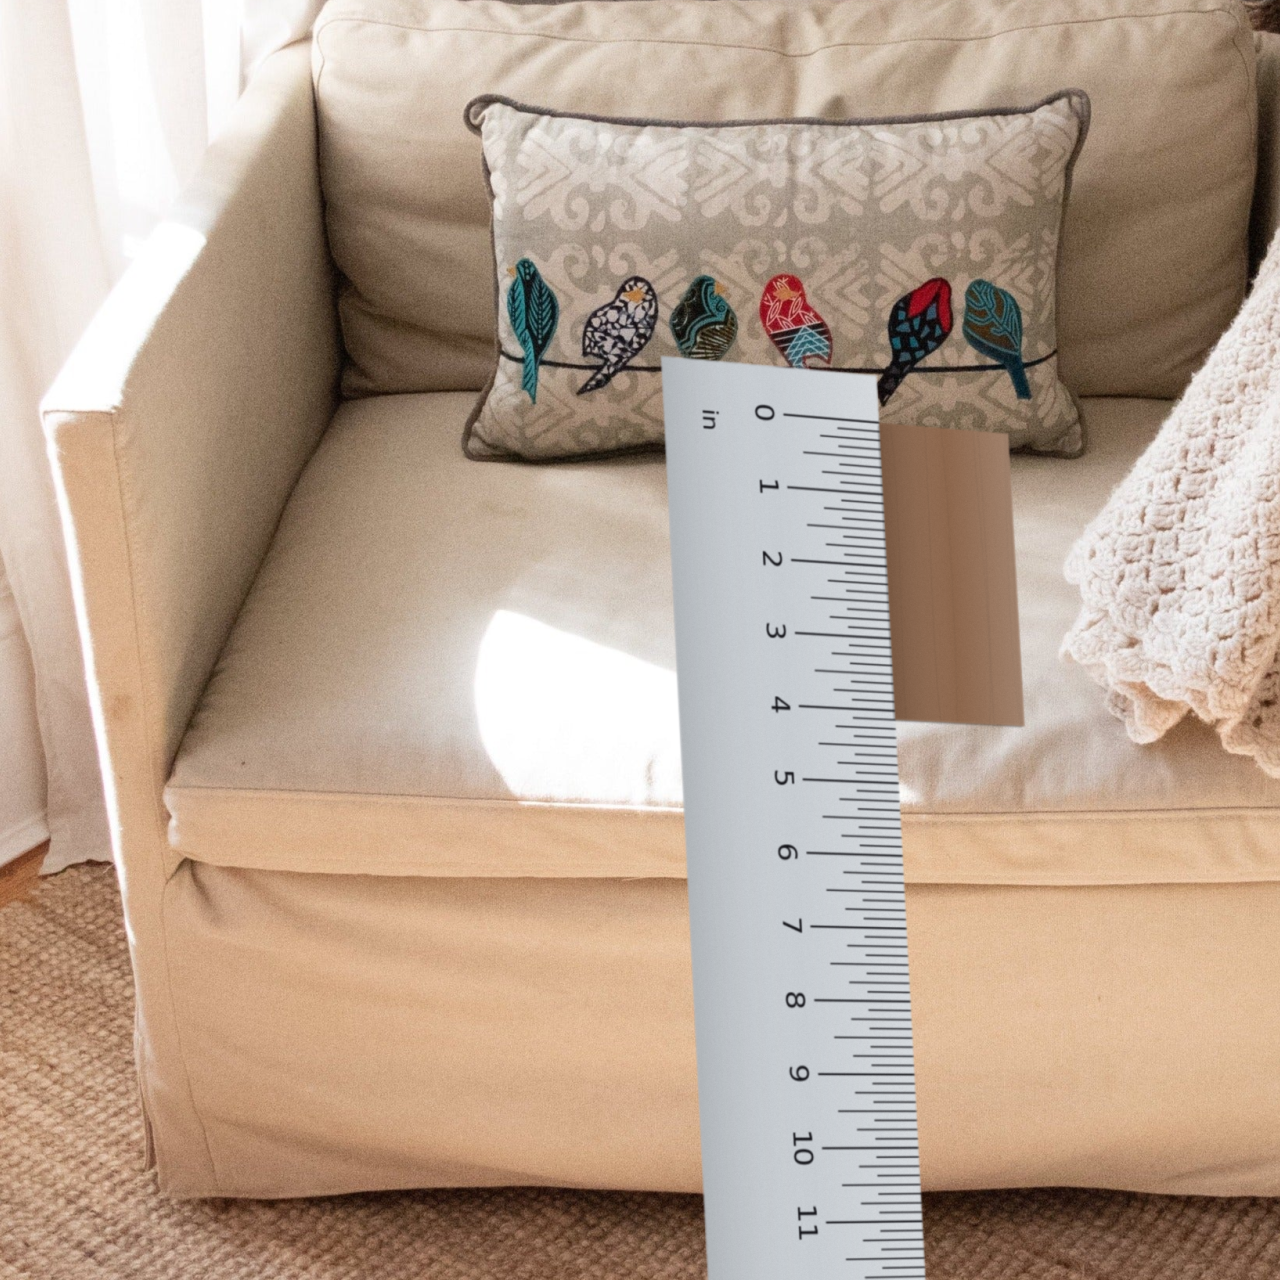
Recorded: 4.125 in
